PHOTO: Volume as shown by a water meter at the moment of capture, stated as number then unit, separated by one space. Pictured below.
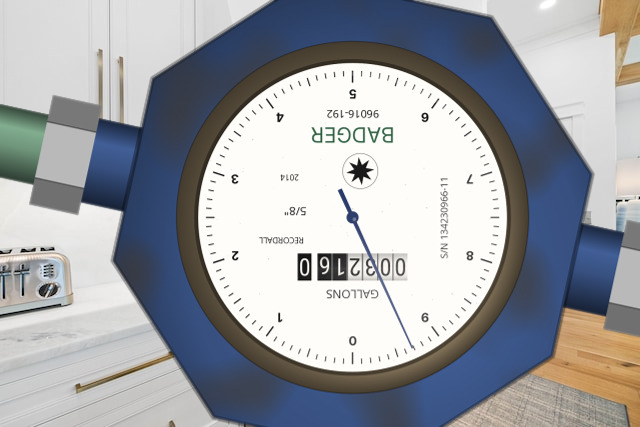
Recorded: 32159.3 gal
